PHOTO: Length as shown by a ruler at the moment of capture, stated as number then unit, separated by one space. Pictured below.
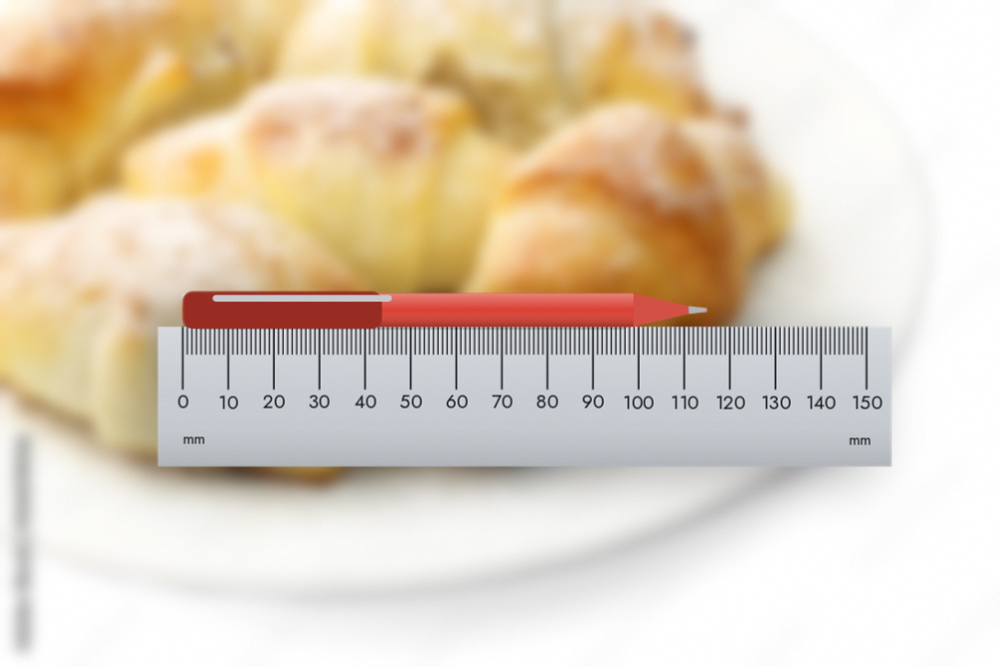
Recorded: 115 mm
